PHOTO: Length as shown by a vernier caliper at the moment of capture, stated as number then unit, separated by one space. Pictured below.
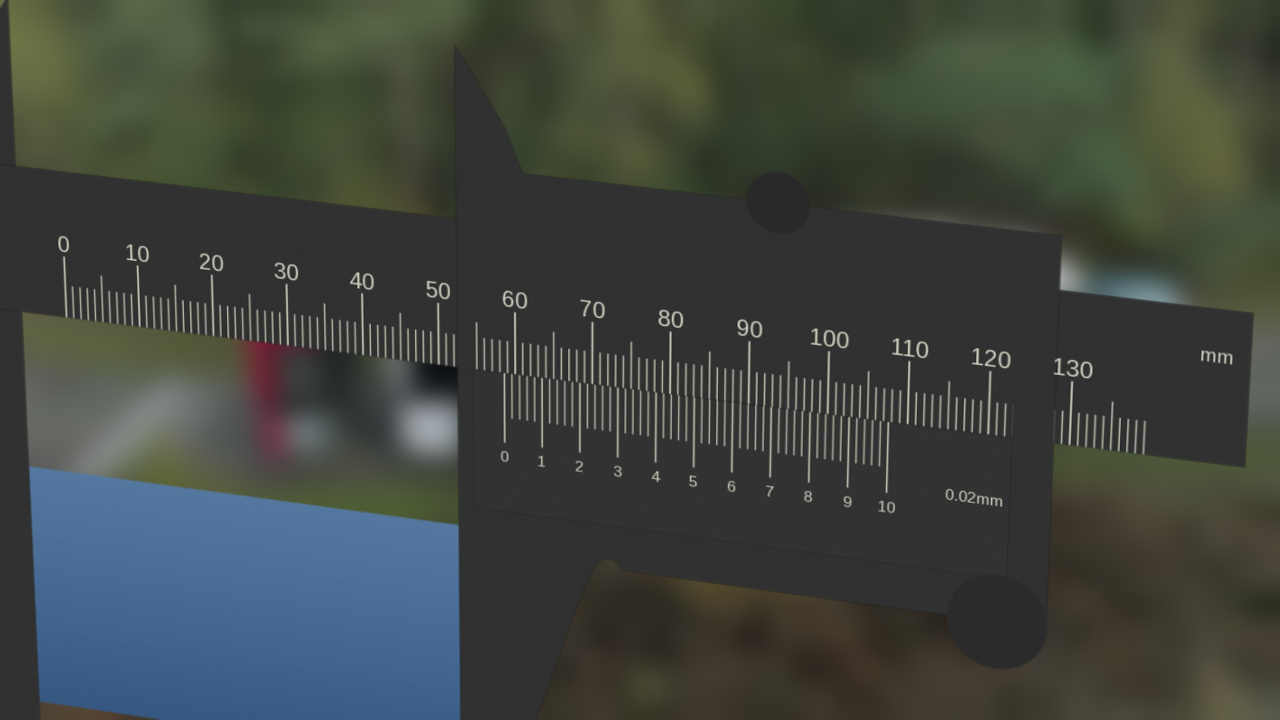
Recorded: 58.6 mm
